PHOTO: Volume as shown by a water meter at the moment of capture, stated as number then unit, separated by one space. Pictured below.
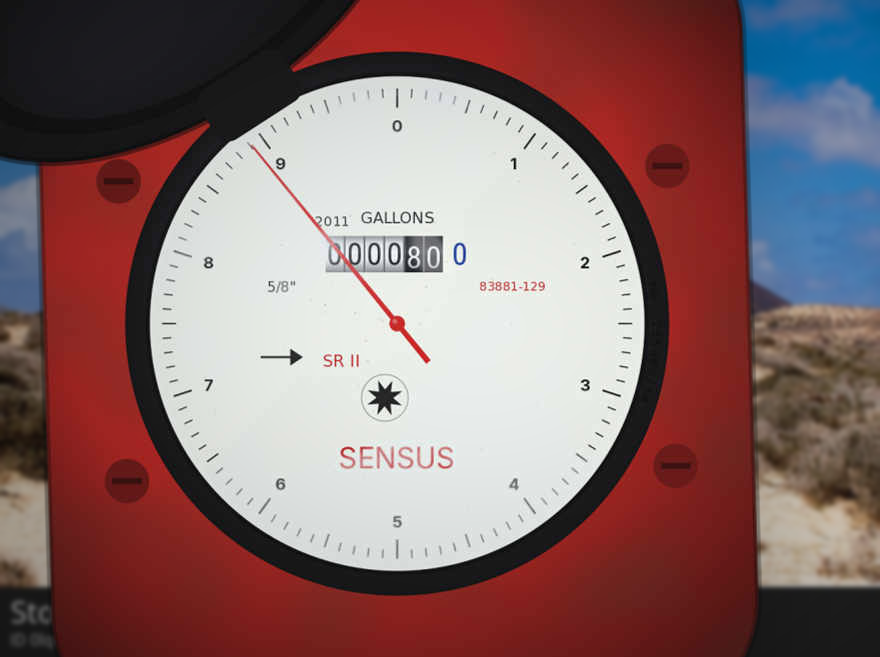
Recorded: 798.9 gal
